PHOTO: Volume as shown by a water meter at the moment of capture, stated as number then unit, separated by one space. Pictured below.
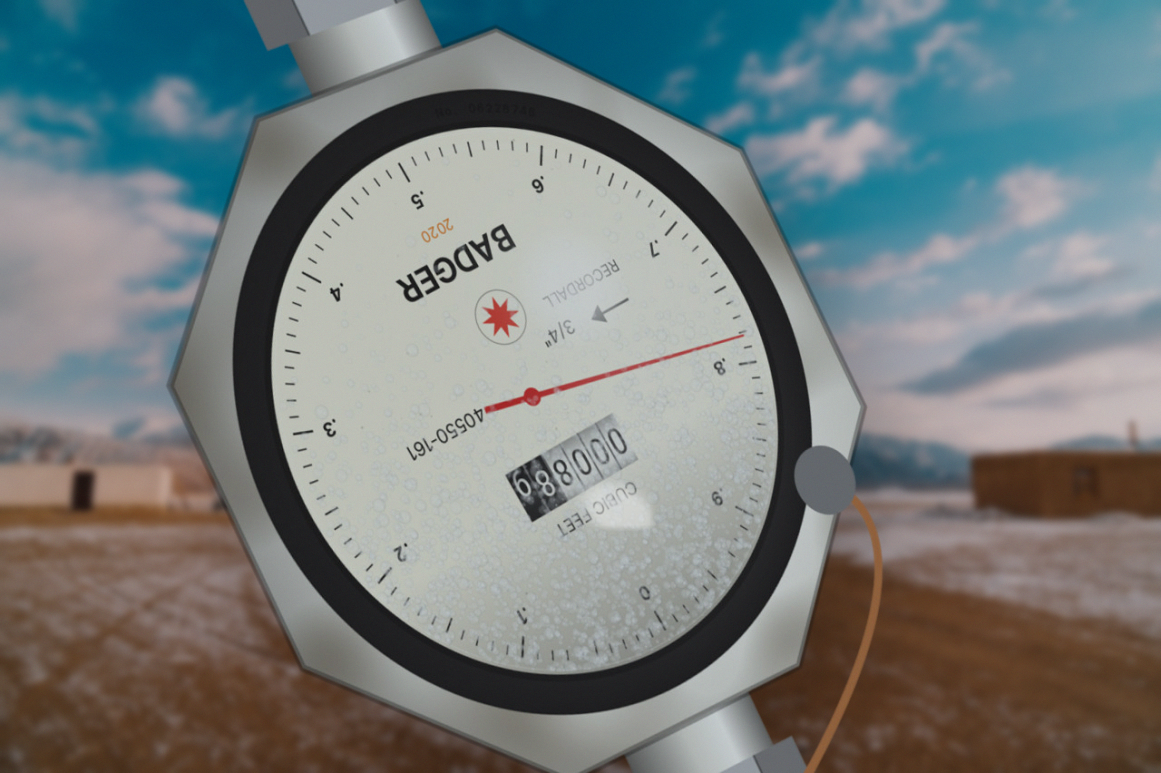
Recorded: 888.78 ft³
